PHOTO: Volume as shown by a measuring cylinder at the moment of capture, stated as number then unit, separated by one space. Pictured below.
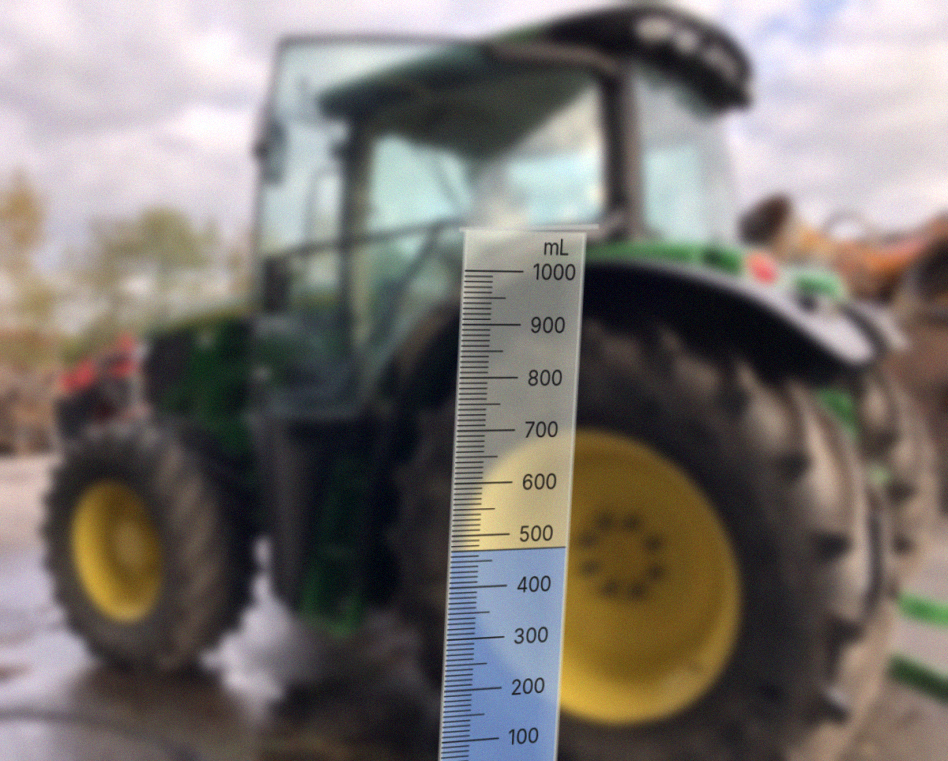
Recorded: 470 mL
